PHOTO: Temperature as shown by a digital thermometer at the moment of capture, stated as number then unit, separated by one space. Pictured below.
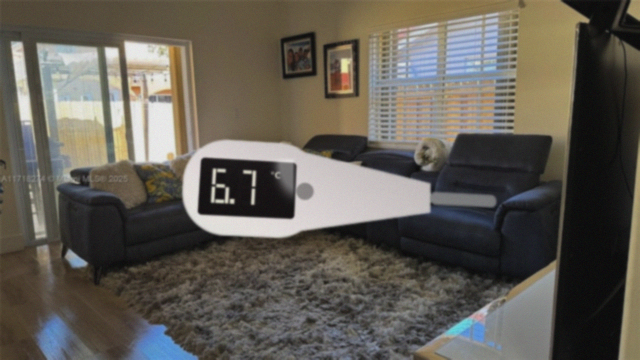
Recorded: 6.7 °C
